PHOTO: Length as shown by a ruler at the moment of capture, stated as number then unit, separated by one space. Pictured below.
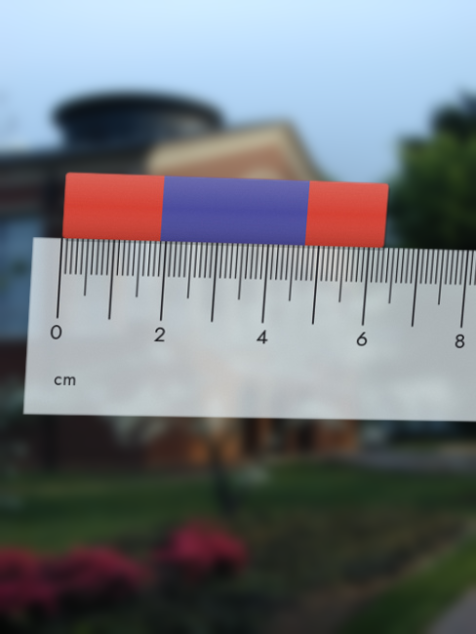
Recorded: 6.3 cm
